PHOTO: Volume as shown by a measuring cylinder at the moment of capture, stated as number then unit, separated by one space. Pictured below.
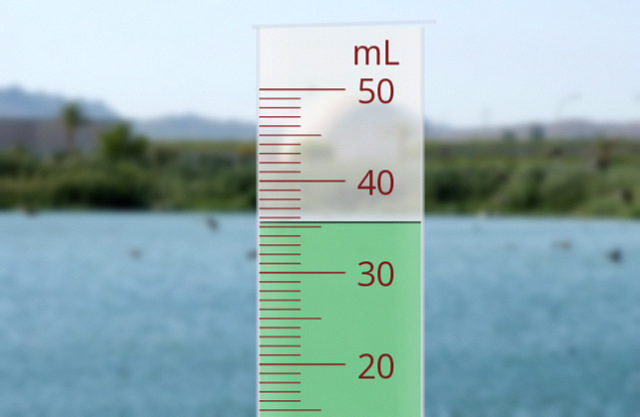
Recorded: 35.5 mL
